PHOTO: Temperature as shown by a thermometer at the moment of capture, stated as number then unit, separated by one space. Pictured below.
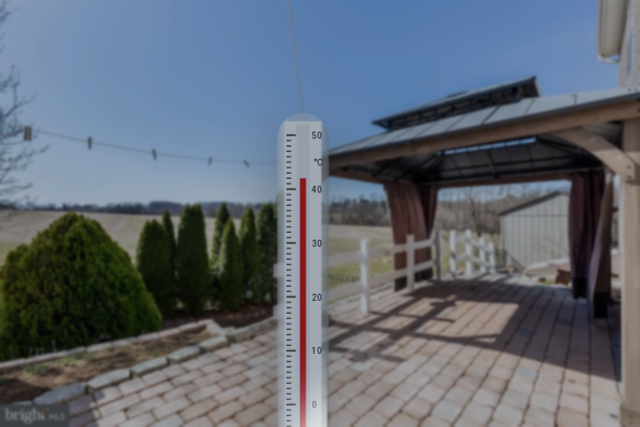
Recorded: 42 °C
